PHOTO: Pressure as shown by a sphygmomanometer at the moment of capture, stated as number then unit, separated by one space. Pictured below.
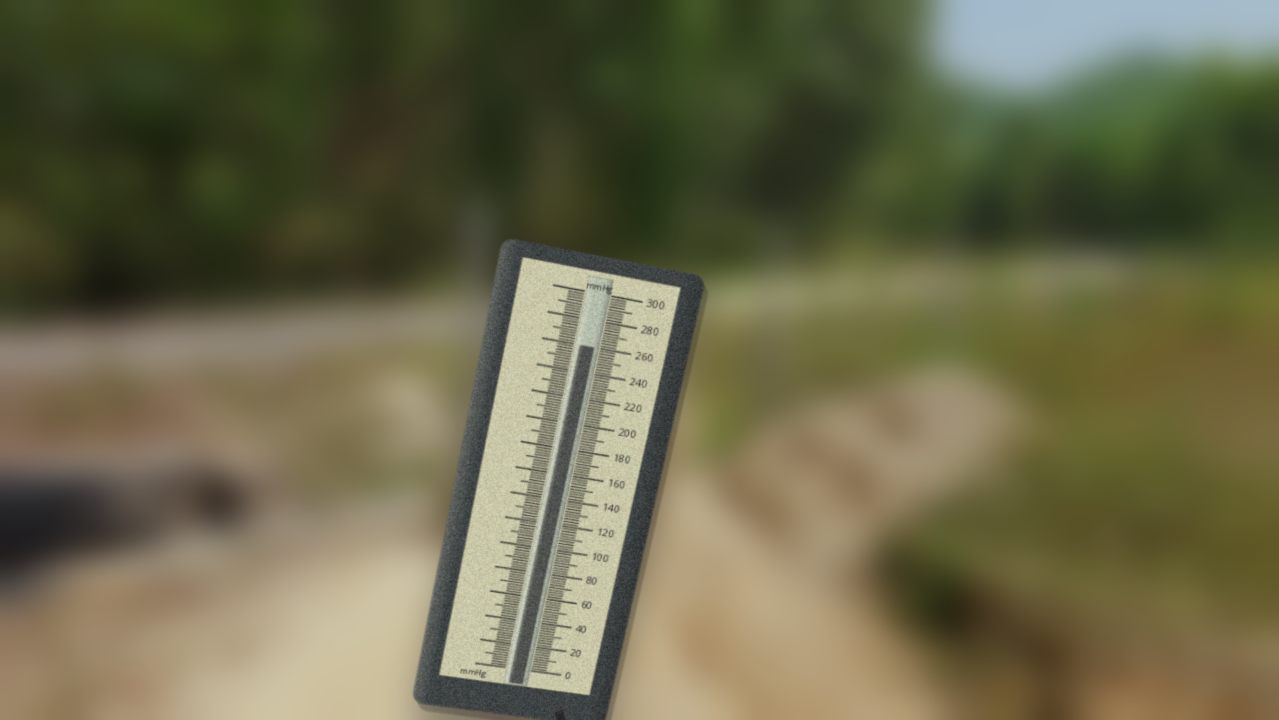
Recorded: 260 mmHg
